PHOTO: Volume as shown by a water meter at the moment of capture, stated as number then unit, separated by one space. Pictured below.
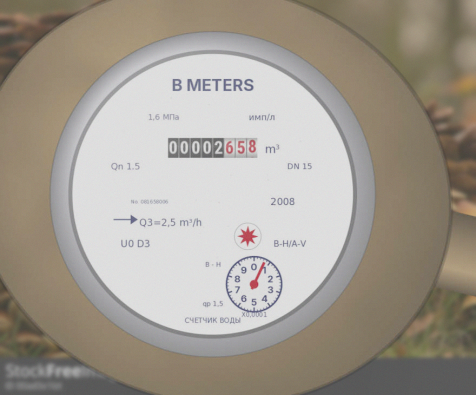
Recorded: 2.6580 m³
